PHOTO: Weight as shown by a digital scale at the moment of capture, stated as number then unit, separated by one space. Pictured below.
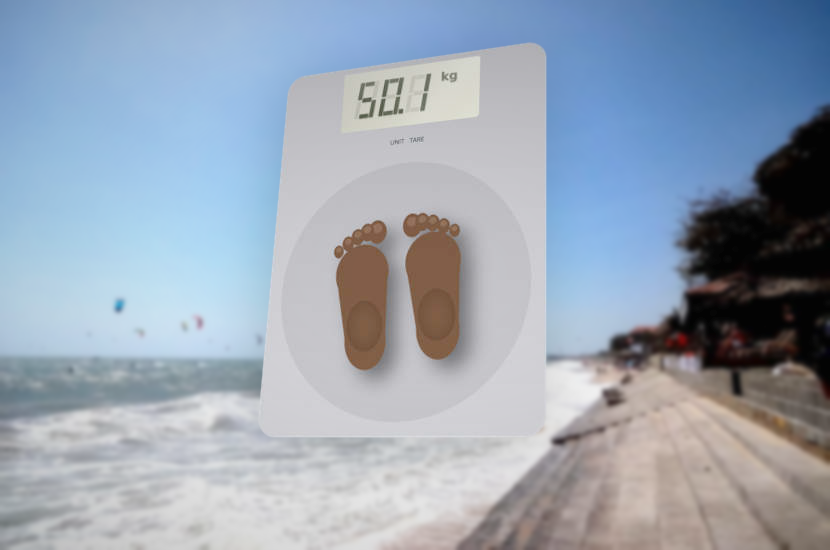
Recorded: 50.1 kg
